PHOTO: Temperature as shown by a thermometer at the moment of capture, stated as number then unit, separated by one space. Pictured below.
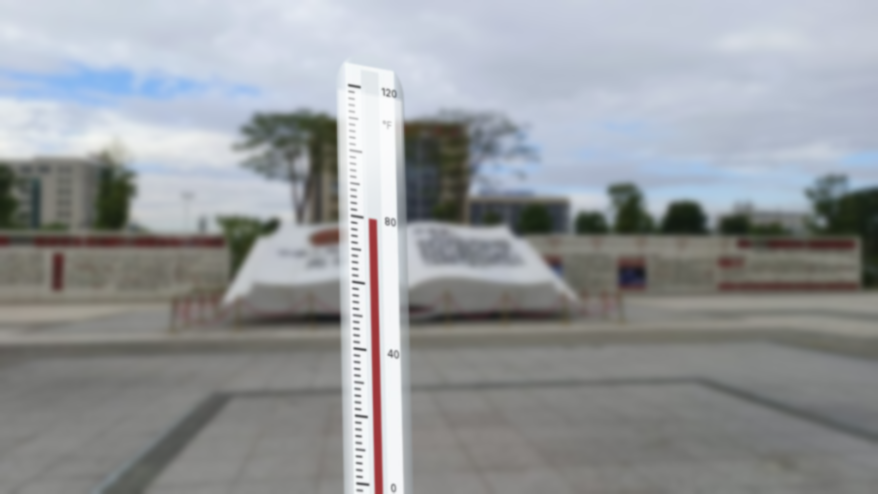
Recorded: 80 °F
